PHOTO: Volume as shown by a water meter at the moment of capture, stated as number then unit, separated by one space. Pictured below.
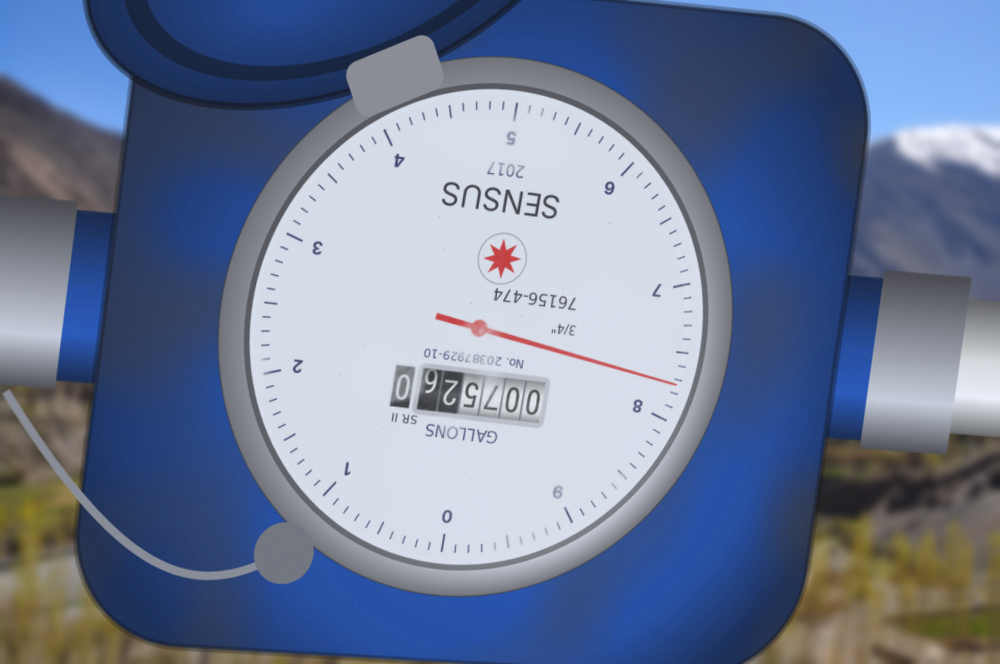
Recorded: 75257.7 gal
